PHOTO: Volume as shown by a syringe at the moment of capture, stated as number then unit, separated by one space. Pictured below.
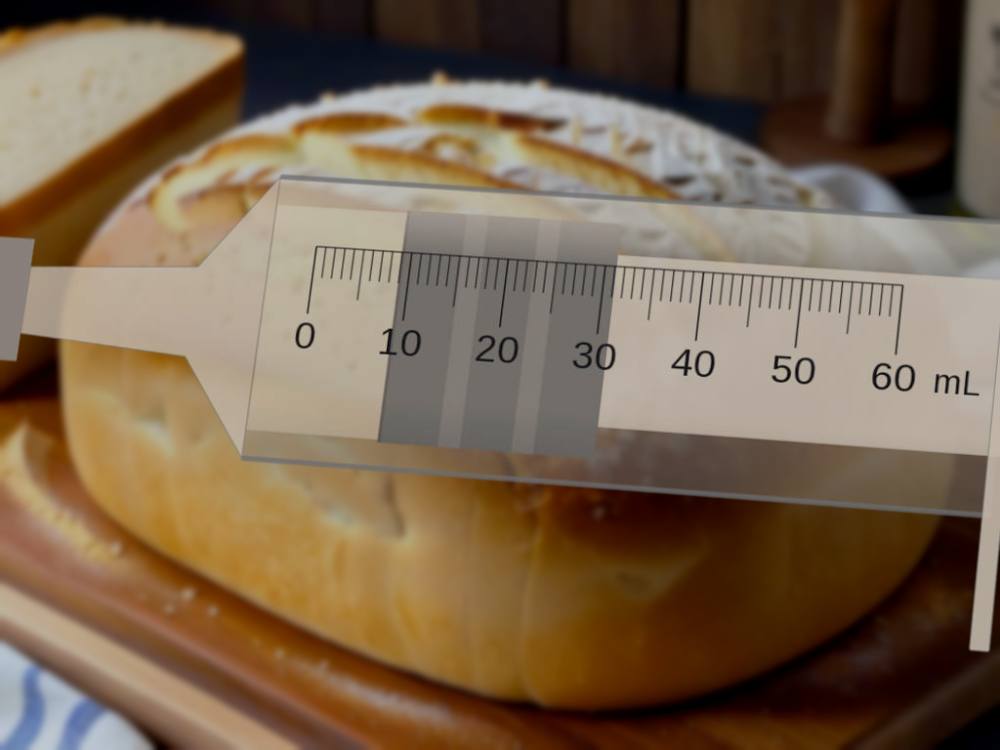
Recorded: 9 mL
